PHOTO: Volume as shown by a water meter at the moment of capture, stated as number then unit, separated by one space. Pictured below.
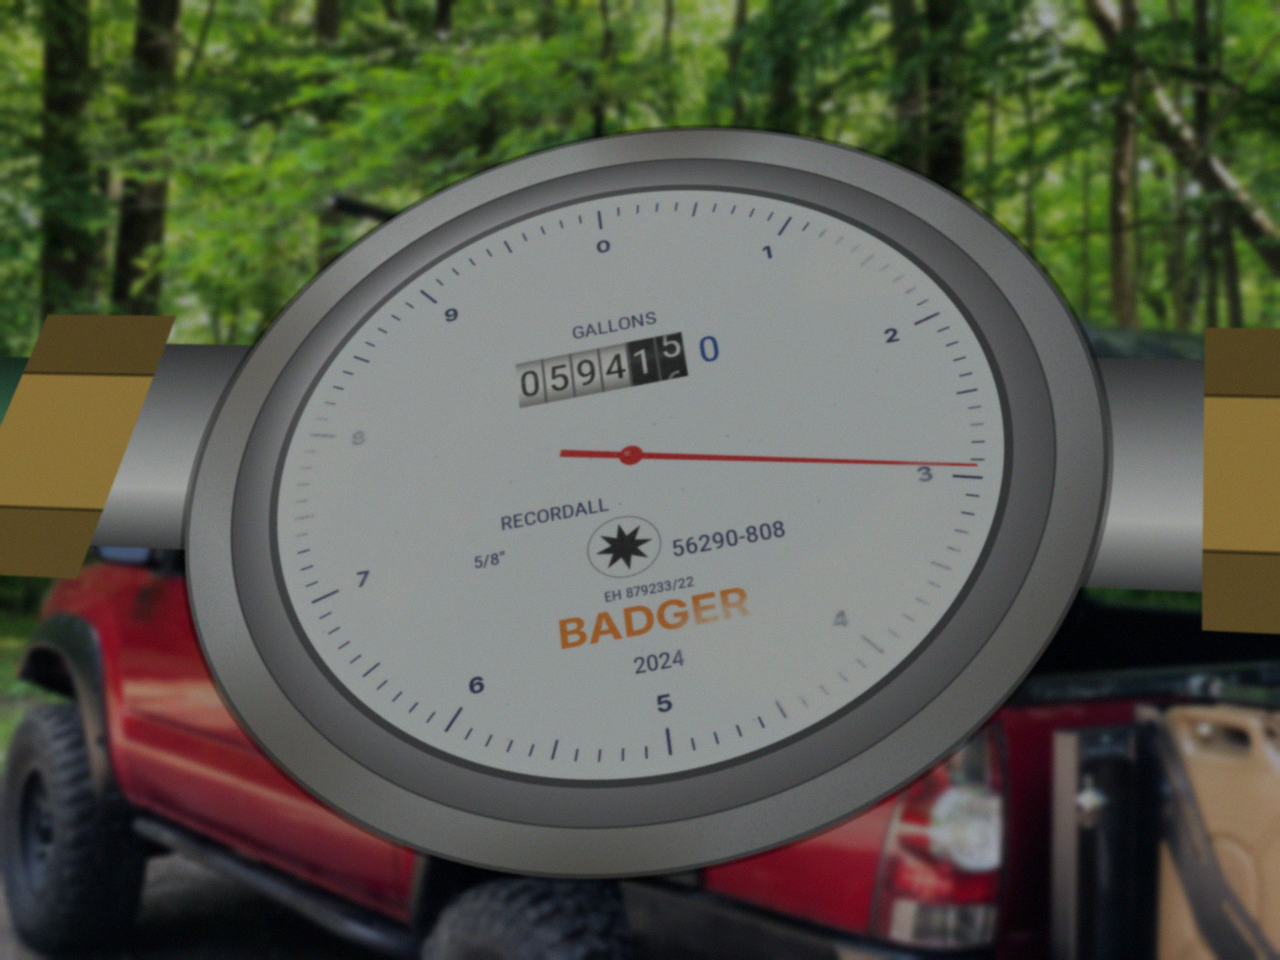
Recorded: 594152.9 gal
